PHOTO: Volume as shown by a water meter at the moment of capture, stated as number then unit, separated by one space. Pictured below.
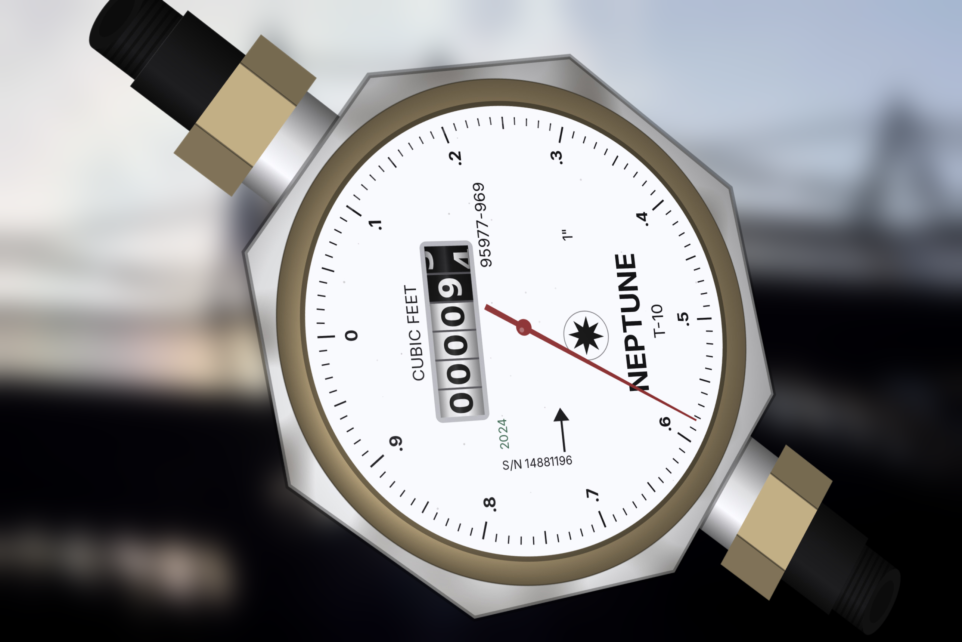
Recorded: 93.58 ft³
